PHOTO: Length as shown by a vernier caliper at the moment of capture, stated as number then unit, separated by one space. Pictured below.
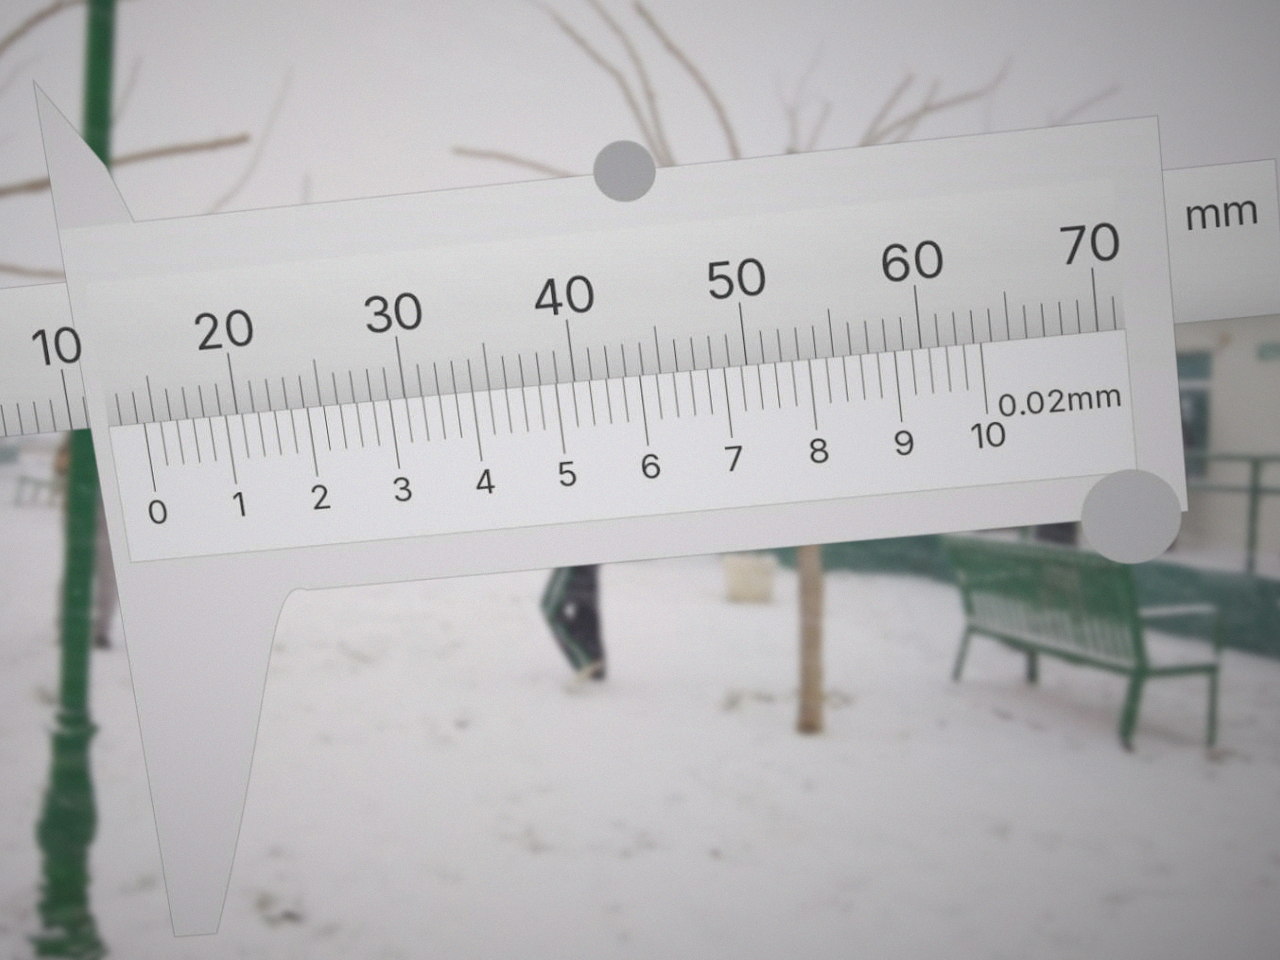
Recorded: 14.4 mm
